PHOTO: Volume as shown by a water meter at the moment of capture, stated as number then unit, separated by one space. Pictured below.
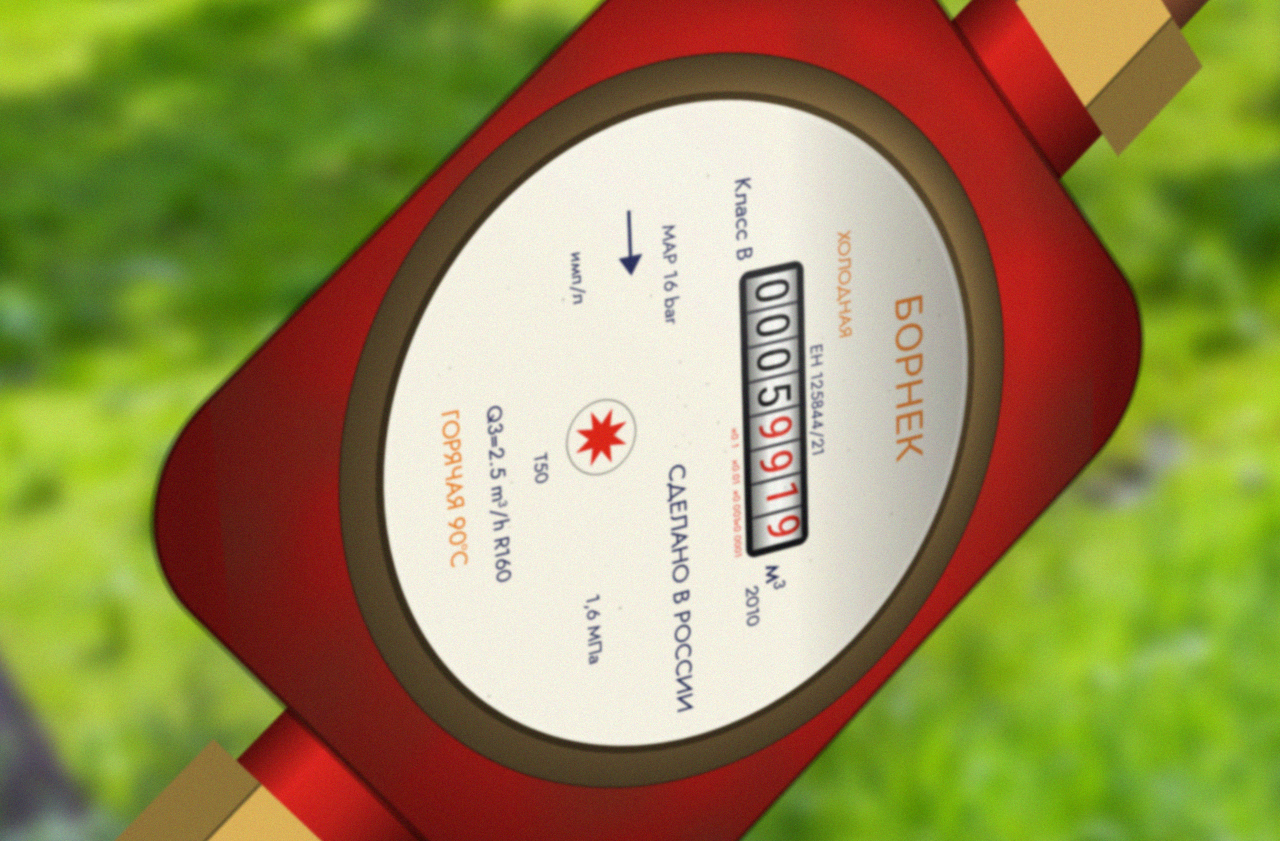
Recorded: 5.9919 m³
